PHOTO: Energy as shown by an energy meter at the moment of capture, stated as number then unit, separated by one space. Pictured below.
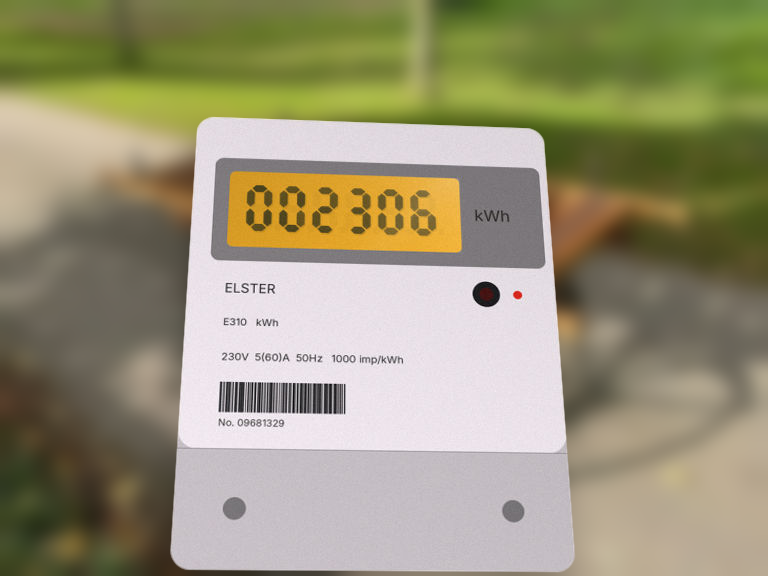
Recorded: 2306 kWh
